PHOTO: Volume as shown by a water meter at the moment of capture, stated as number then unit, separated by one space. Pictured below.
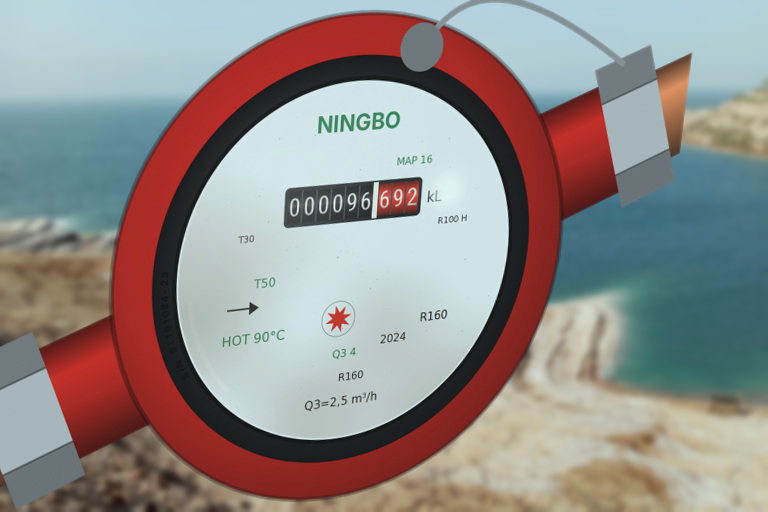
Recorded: 96.692 kL
